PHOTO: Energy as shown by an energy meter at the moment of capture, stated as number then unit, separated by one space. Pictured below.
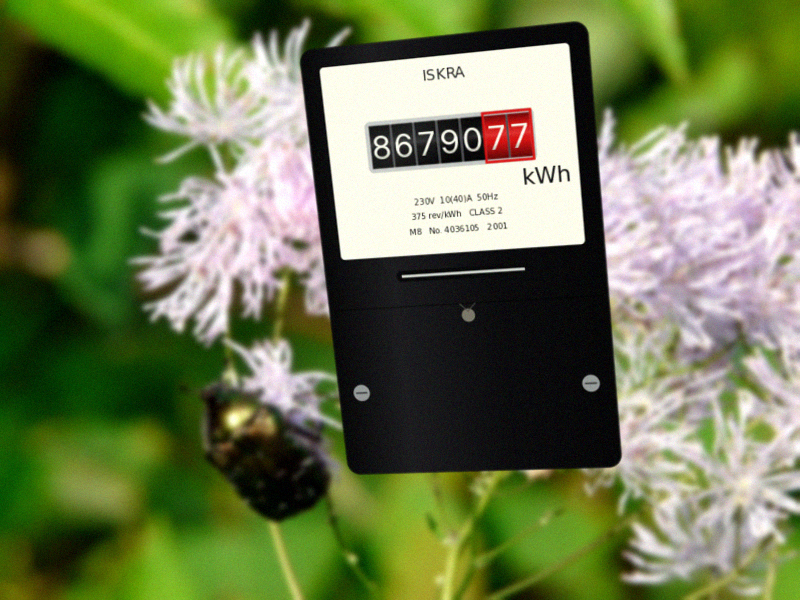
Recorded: 86790.77 kWh
